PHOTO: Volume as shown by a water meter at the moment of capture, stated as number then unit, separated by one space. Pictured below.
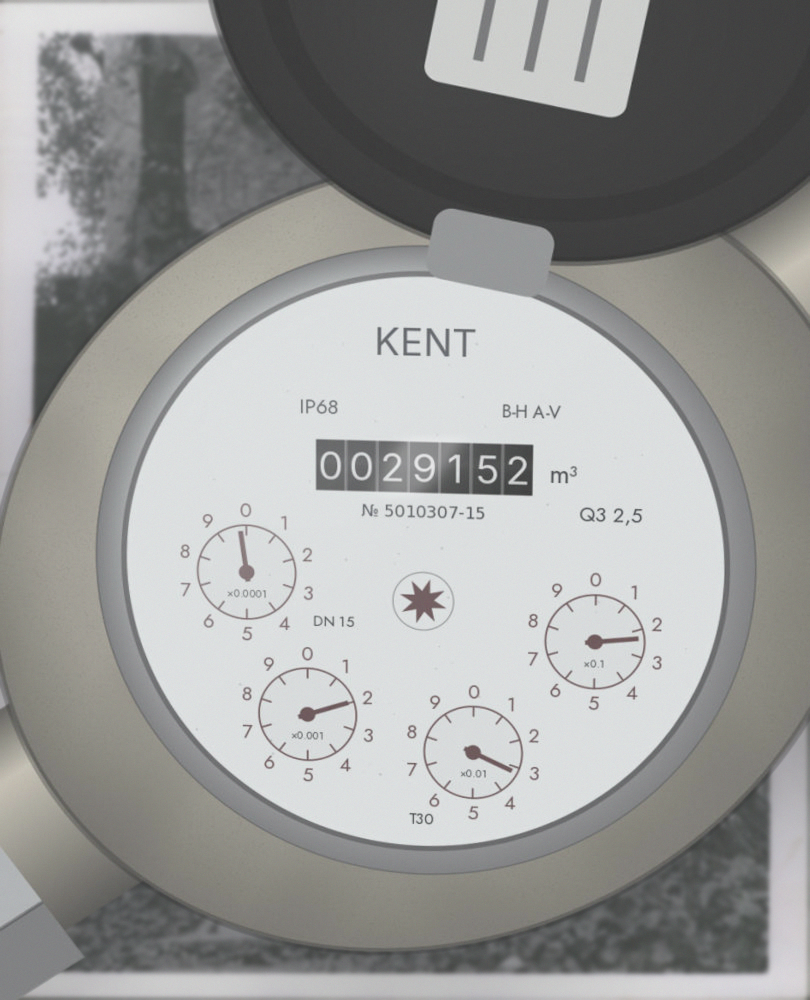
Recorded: 29152.2319 m³
